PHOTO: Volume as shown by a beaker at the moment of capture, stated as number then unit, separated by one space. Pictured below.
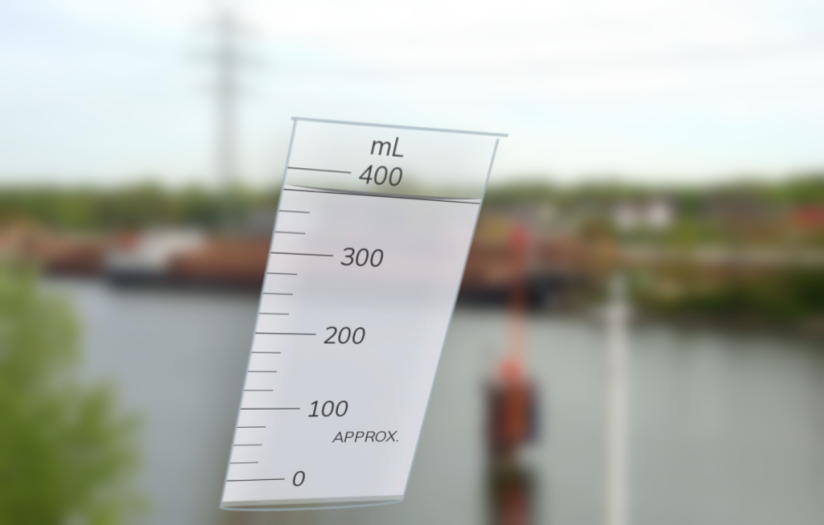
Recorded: 375 mL
